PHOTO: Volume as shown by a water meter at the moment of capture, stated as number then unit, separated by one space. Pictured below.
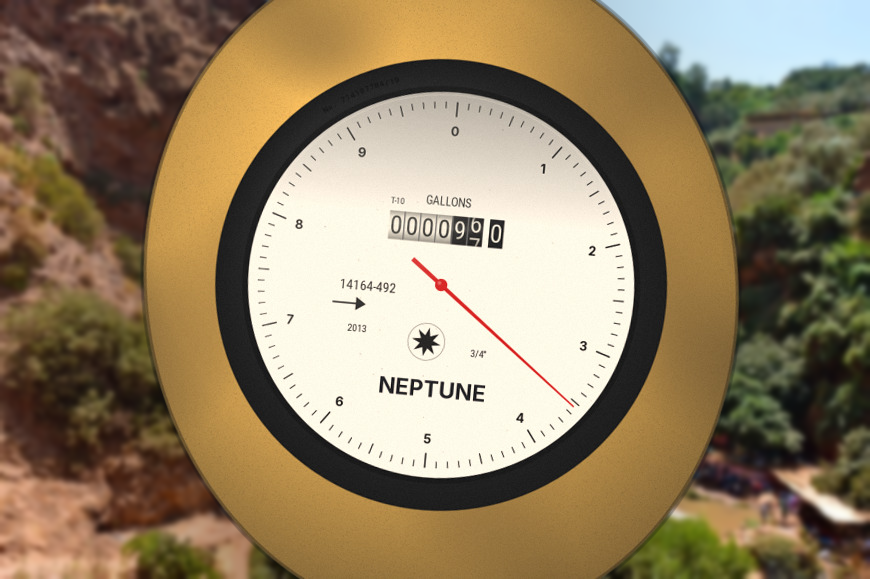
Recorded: 963.5 gal
